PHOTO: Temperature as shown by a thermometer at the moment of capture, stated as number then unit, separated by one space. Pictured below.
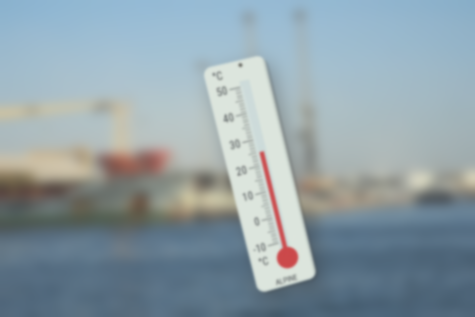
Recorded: 25 °C
